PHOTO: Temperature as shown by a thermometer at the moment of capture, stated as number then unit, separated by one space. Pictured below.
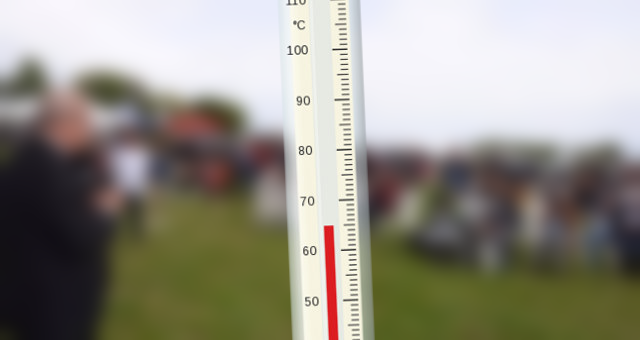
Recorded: 65 °C
